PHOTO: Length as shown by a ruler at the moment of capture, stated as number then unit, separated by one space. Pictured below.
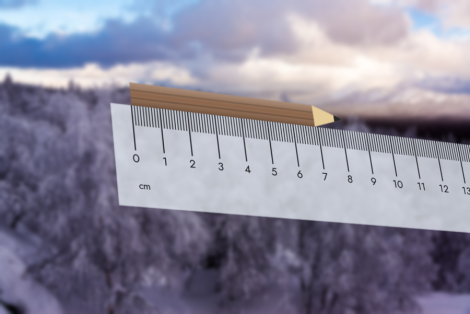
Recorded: 8 cm
